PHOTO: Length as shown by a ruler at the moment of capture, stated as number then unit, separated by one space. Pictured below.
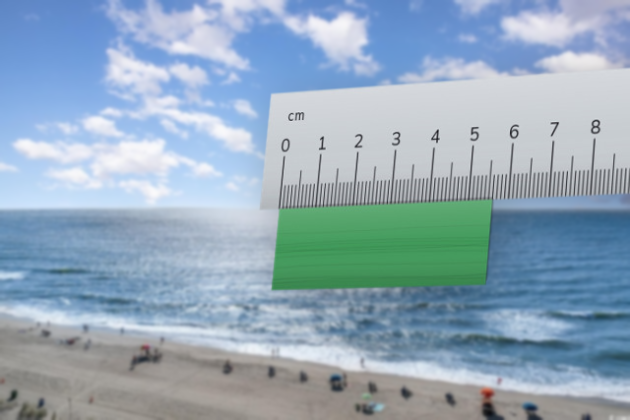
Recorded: 5.6 cm
